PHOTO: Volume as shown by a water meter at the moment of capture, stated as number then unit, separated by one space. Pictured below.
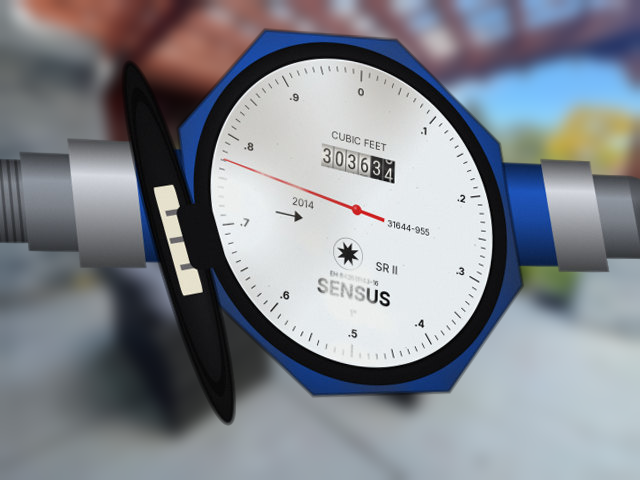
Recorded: 303633.77 ft³
